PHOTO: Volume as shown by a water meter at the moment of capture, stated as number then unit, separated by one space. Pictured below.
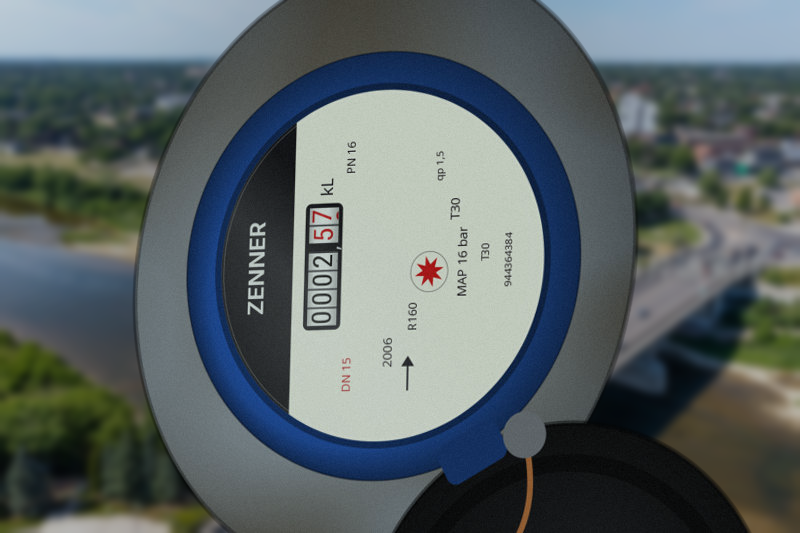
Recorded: 2.57 kL
